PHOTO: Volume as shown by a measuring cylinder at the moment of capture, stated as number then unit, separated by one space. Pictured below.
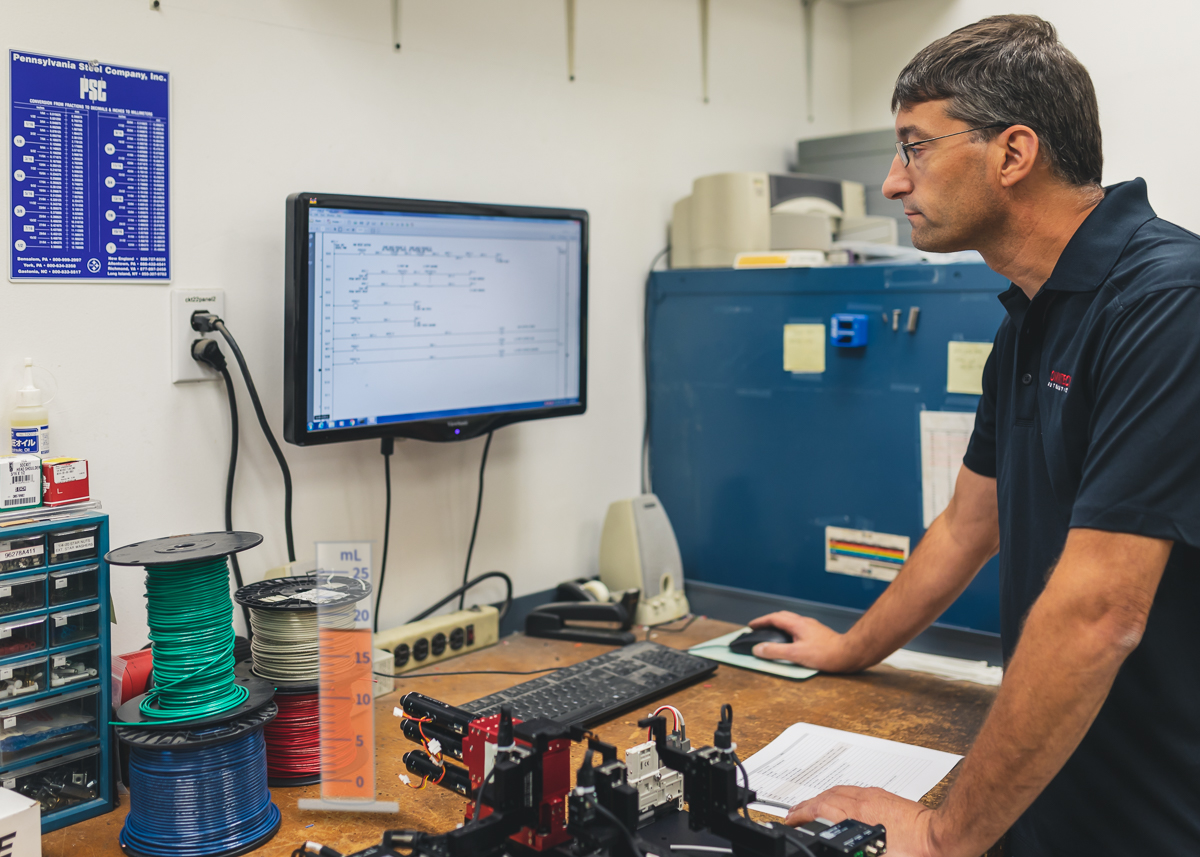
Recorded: 18 mL
